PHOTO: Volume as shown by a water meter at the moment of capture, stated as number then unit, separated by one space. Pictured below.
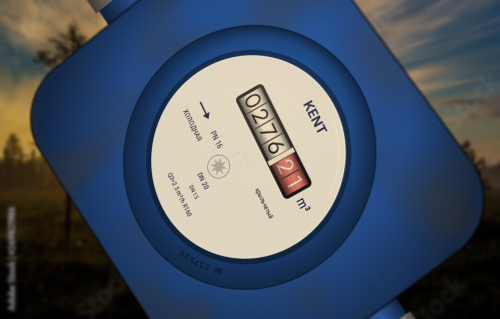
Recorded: 276.21 m³
